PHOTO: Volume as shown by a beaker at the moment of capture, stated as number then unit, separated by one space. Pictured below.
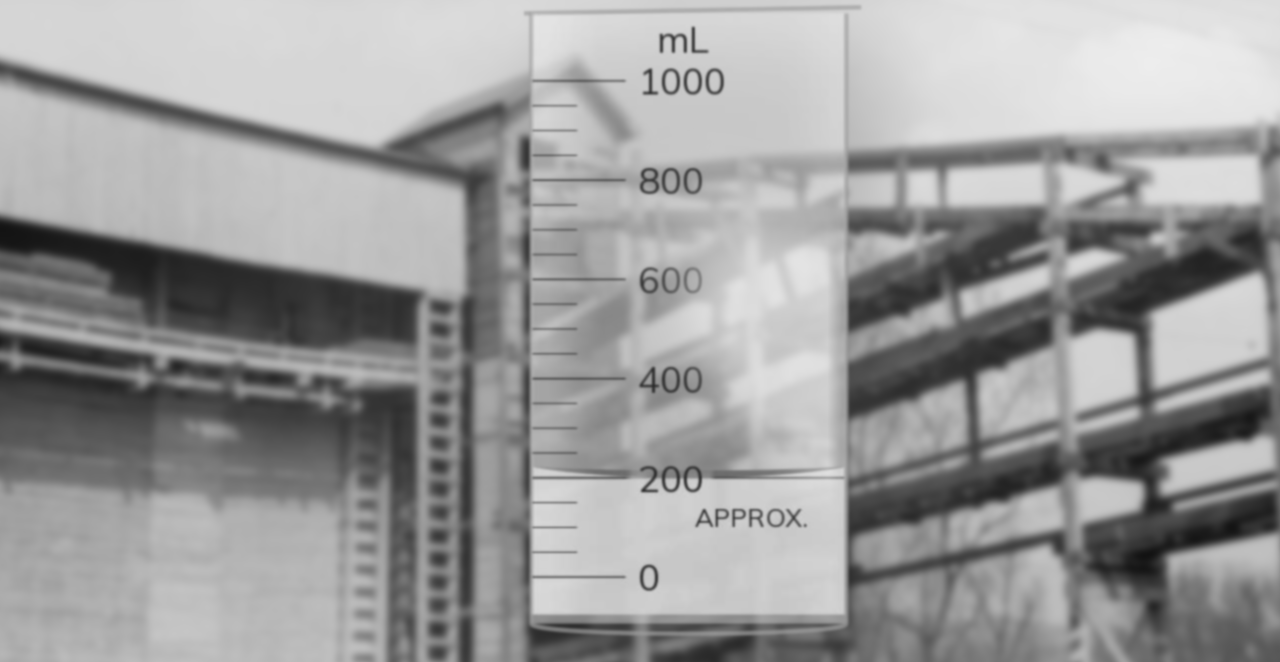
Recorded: 200 mL
